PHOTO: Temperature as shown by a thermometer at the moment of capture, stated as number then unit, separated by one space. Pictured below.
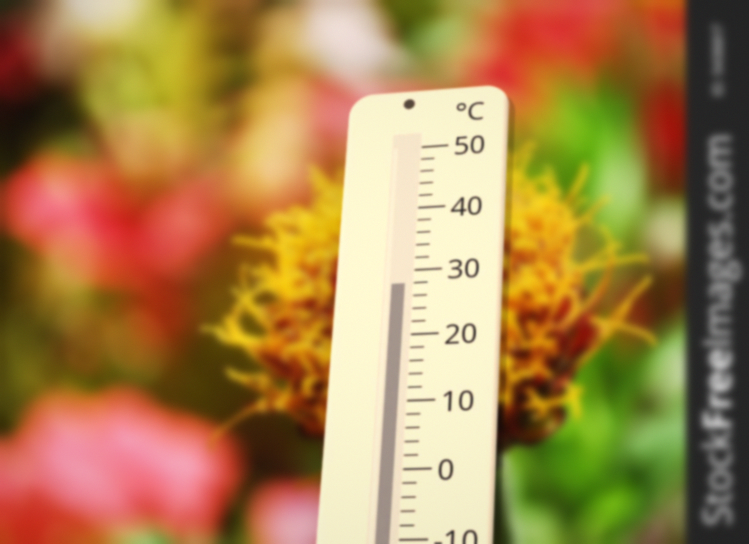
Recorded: 28 °C
